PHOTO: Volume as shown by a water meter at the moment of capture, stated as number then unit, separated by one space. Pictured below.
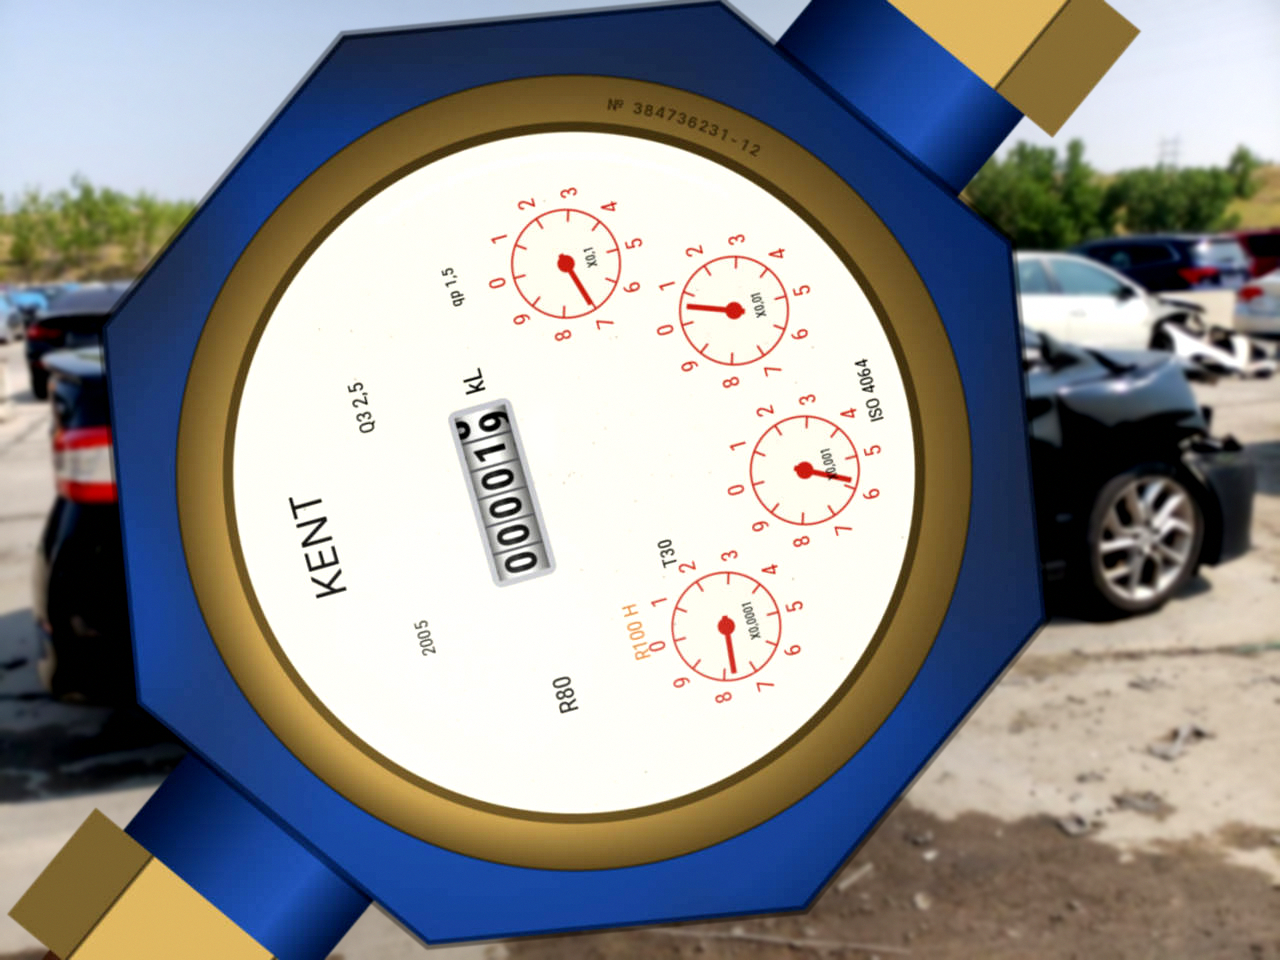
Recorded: 18.7057 kL
